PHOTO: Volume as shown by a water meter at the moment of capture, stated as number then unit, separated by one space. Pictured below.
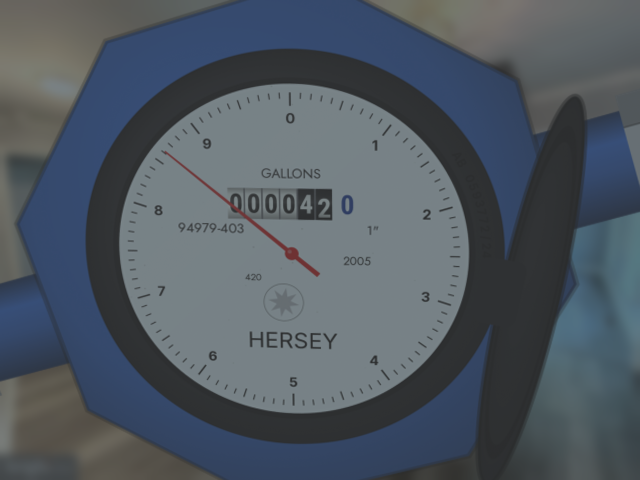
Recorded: 418.6 gal
